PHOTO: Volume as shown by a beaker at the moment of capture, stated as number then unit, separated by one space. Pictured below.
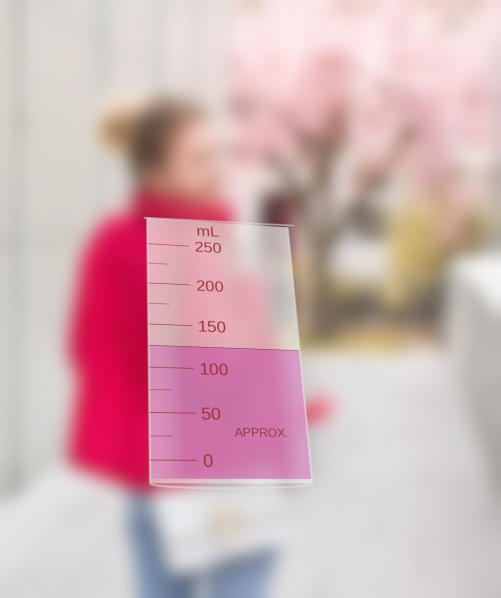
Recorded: 125 mL
